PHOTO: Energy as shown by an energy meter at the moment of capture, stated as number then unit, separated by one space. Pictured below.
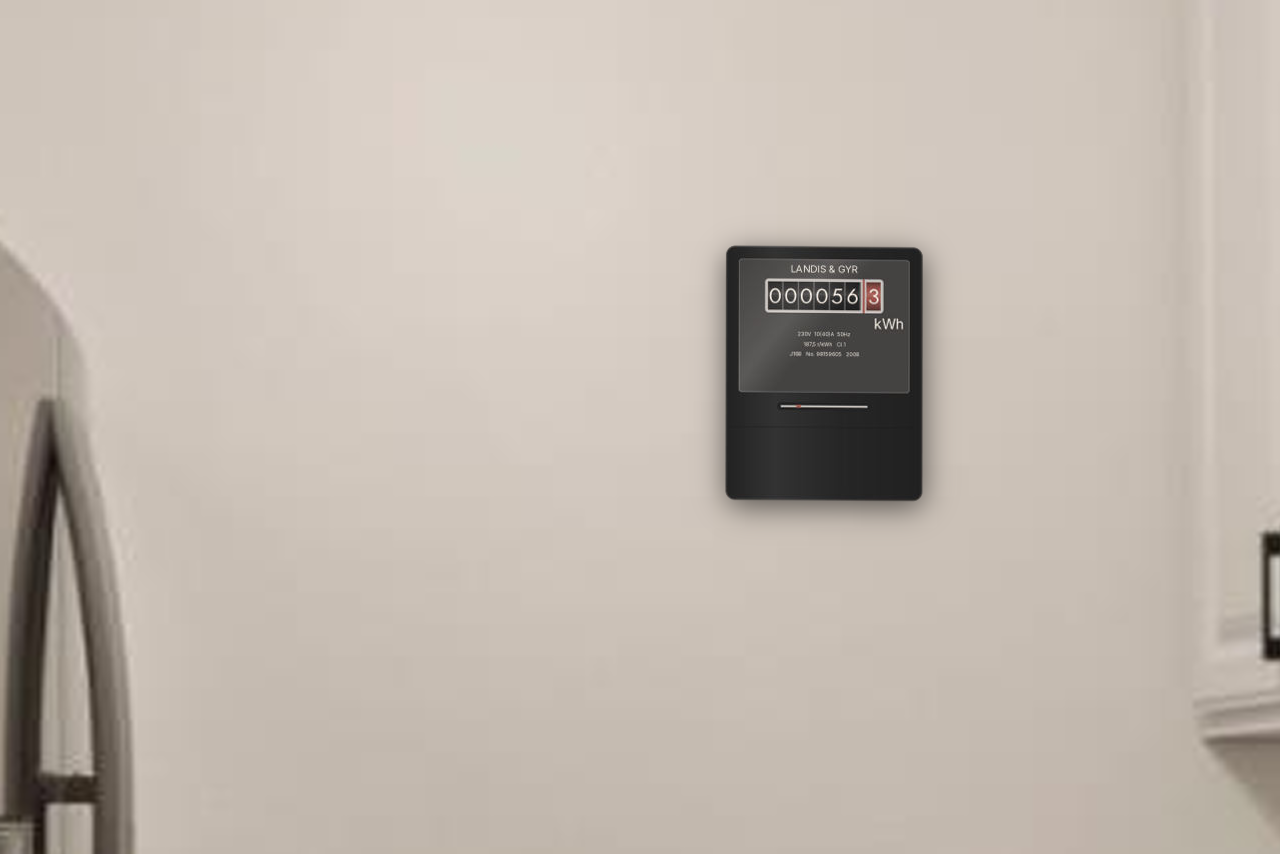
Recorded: 56.3 kWh
